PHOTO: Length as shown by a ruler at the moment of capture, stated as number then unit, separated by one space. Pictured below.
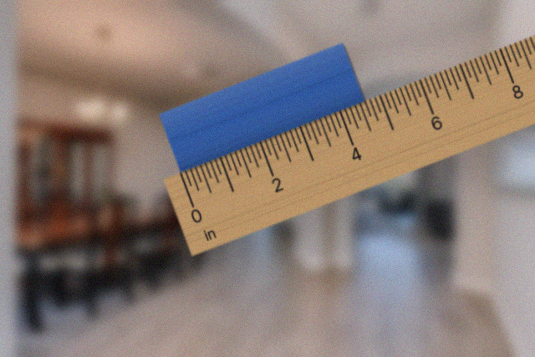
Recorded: 4.625 in
